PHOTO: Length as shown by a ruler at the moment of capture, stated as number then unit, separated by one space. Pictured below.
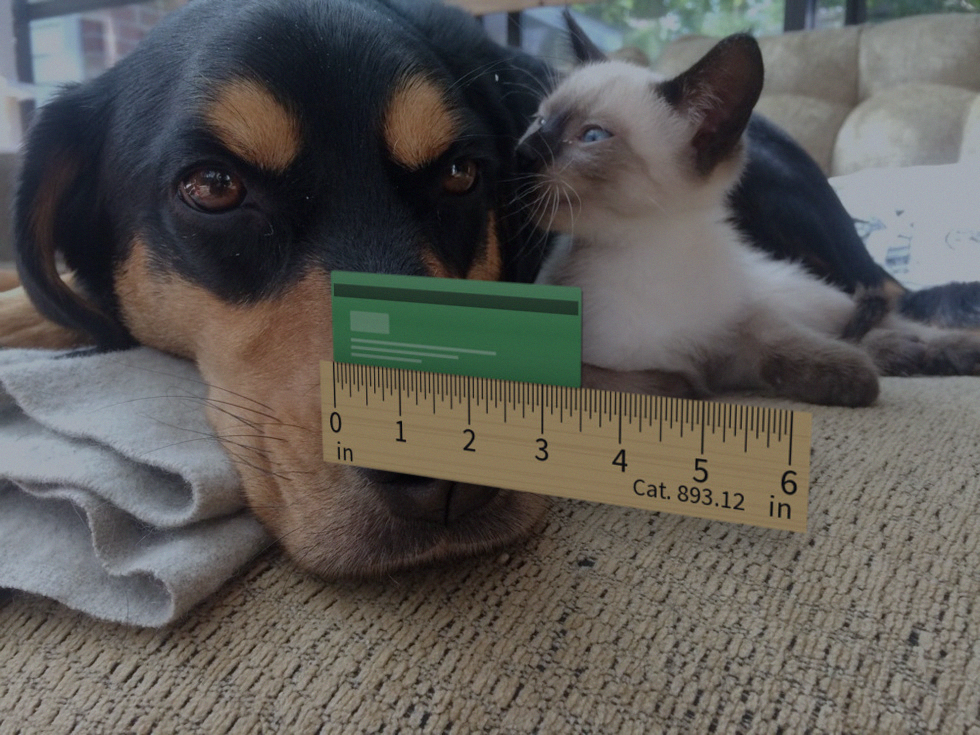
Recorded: 3.5 in
